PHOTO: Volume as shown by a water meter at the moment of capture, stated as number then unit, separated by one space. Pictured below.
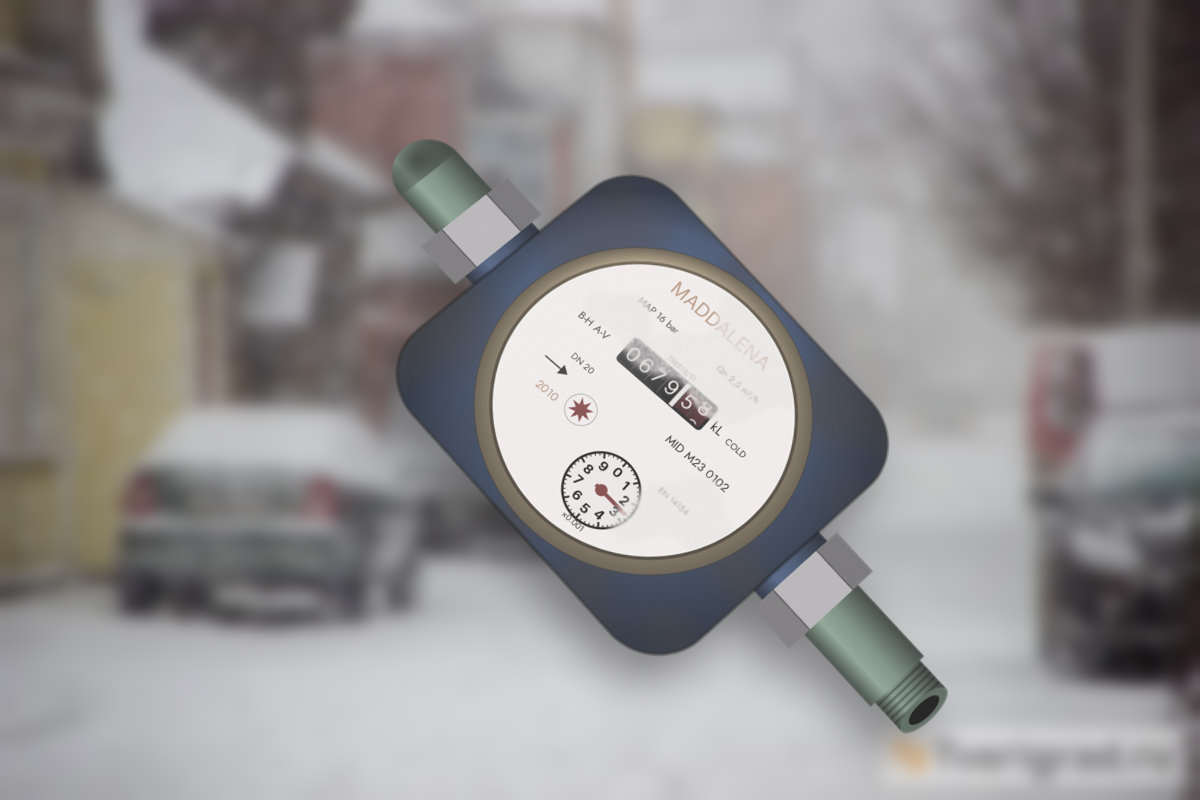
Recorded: 679.582 kL
